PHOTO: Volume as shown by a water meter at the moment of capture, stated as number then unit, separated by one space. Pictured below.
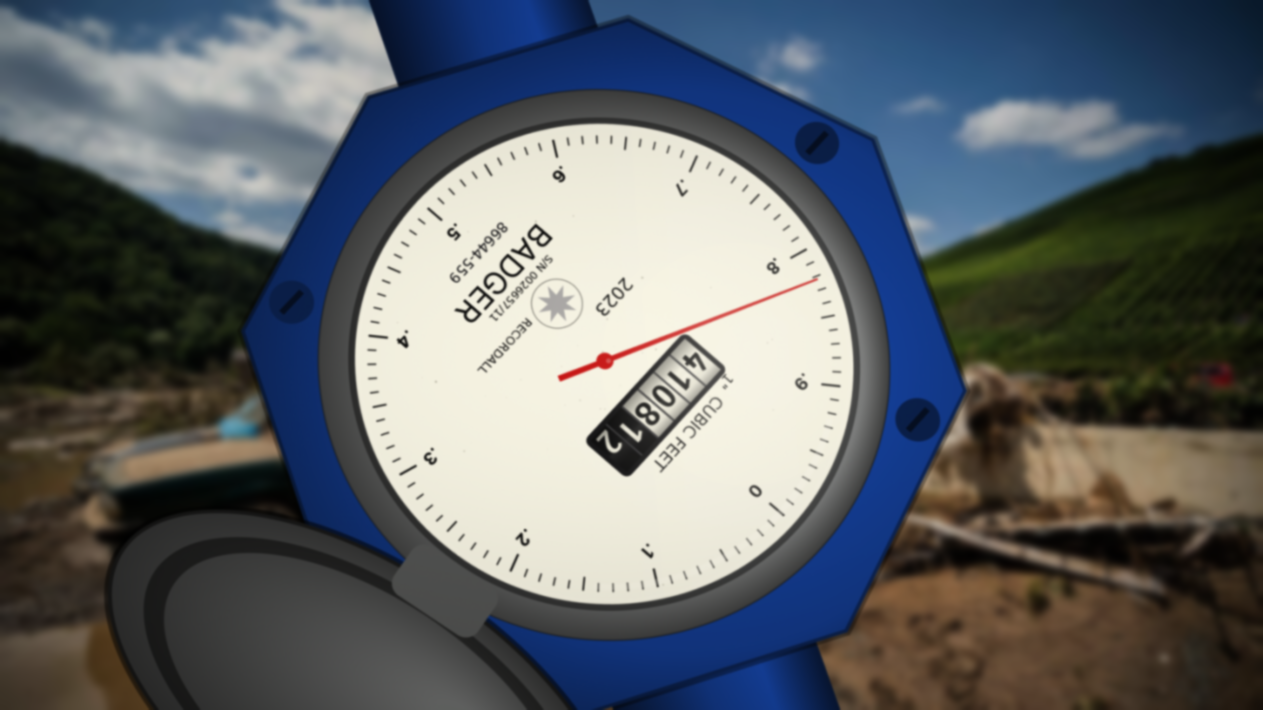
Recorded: 410811.82 ft³
